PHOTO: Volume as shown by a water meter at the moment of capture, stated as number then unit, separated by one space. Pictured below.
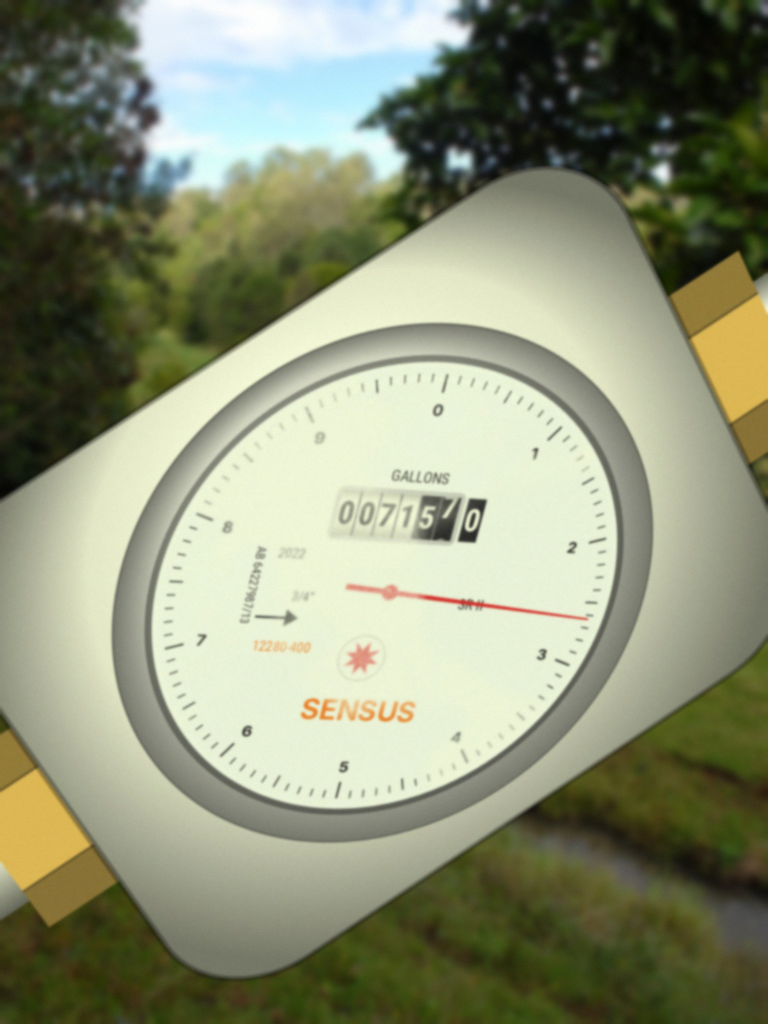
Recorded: 71572.6 gal
